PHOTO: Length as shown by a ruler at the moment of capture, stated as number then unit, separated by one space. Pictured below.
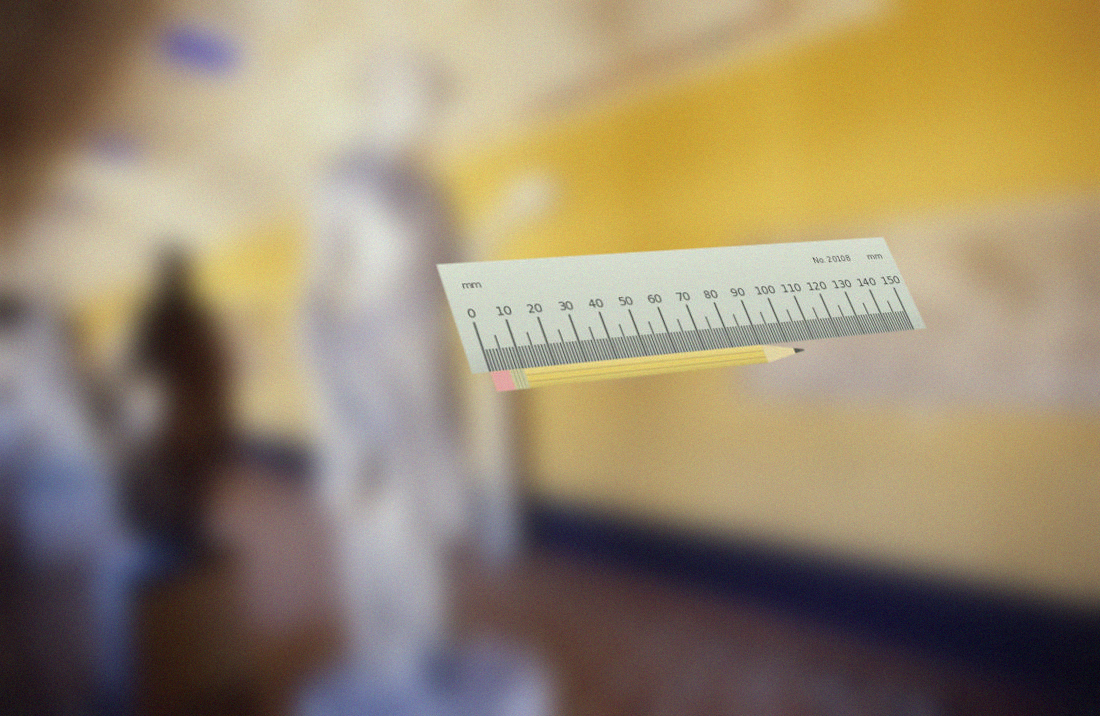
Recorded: 105 mm
